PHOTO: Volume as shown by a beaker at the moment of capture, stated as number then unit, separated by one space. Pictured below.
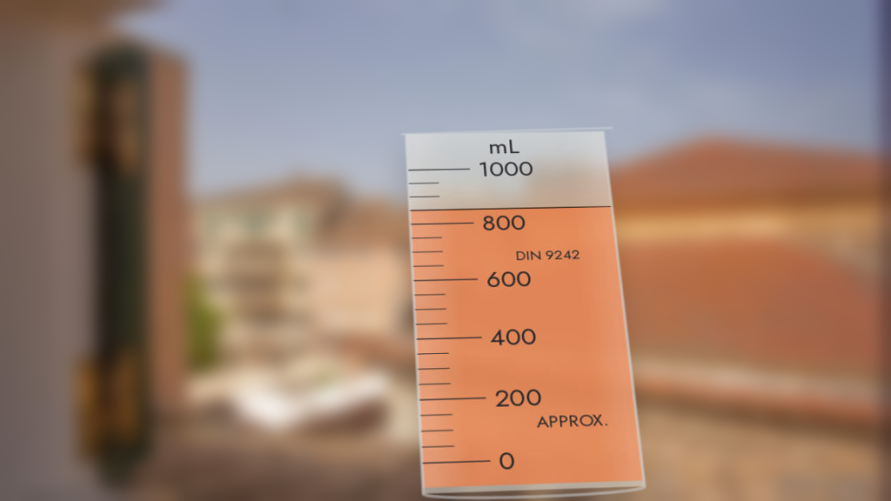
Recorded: 850 mL
